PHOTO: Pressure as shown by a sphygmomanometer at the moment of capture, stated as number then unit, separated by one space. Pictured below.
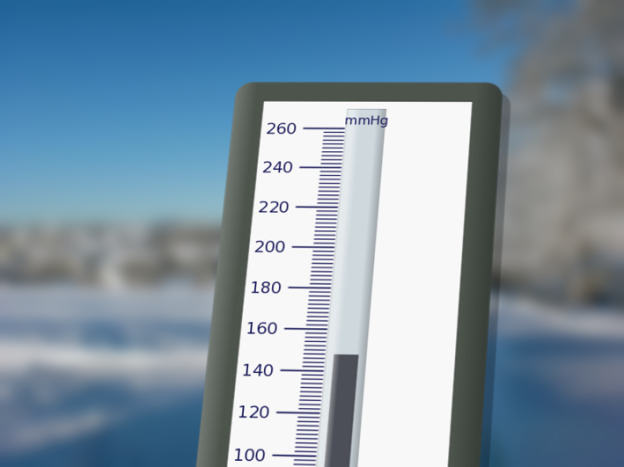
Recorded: 148 mmHg
